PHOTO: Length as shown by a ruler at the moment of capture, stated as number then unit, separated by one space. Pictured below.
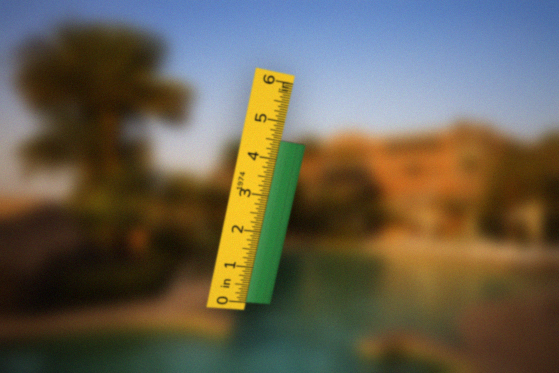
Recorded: 4.5 in
